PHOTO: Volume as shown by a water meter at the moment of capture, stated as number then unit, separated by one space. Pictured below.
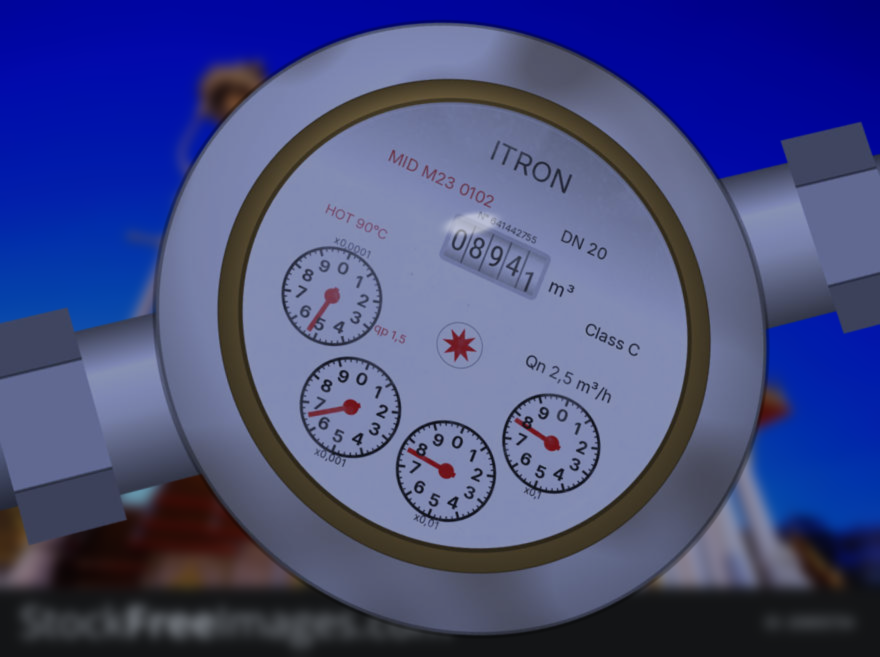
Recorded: 8940.7765 m³
